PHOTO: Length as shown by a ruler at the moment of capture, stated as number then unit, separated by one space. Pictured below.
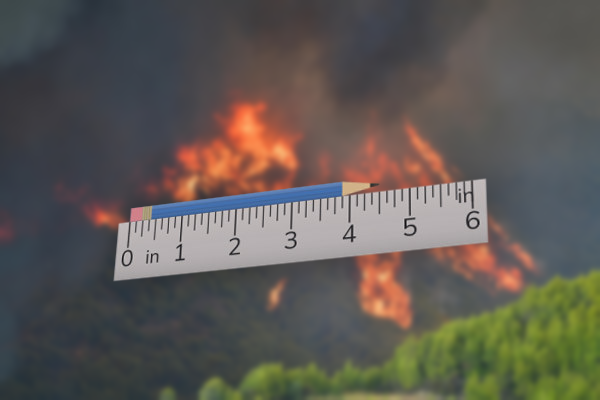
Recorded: 4.5 in
